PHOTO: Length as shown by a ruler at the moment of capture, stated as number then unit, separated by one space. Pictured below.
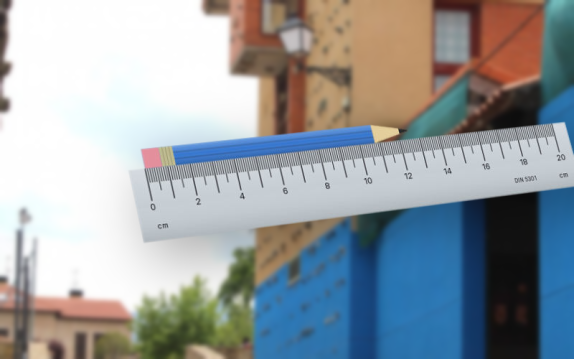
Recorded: 12.5 cm
